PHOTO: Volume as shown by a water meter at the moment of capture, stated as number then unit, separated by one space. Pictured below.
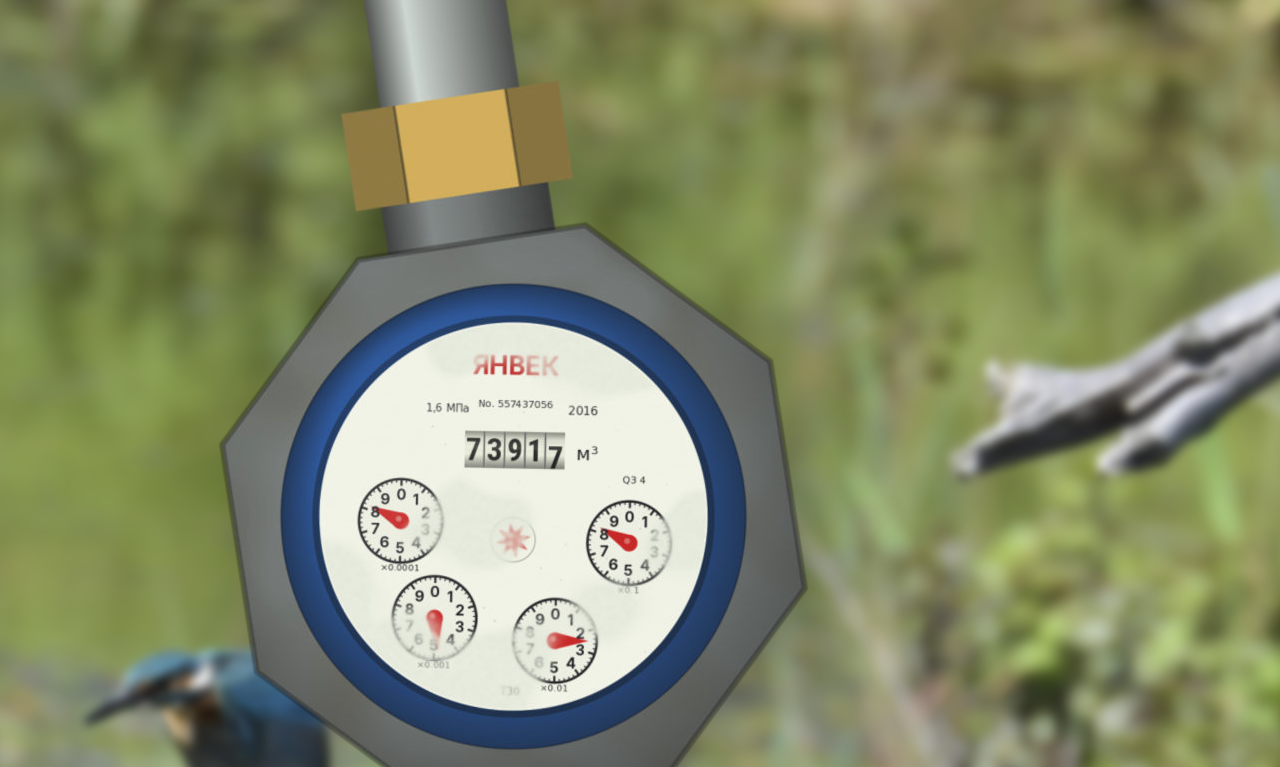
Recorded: 73916.8248 m³
